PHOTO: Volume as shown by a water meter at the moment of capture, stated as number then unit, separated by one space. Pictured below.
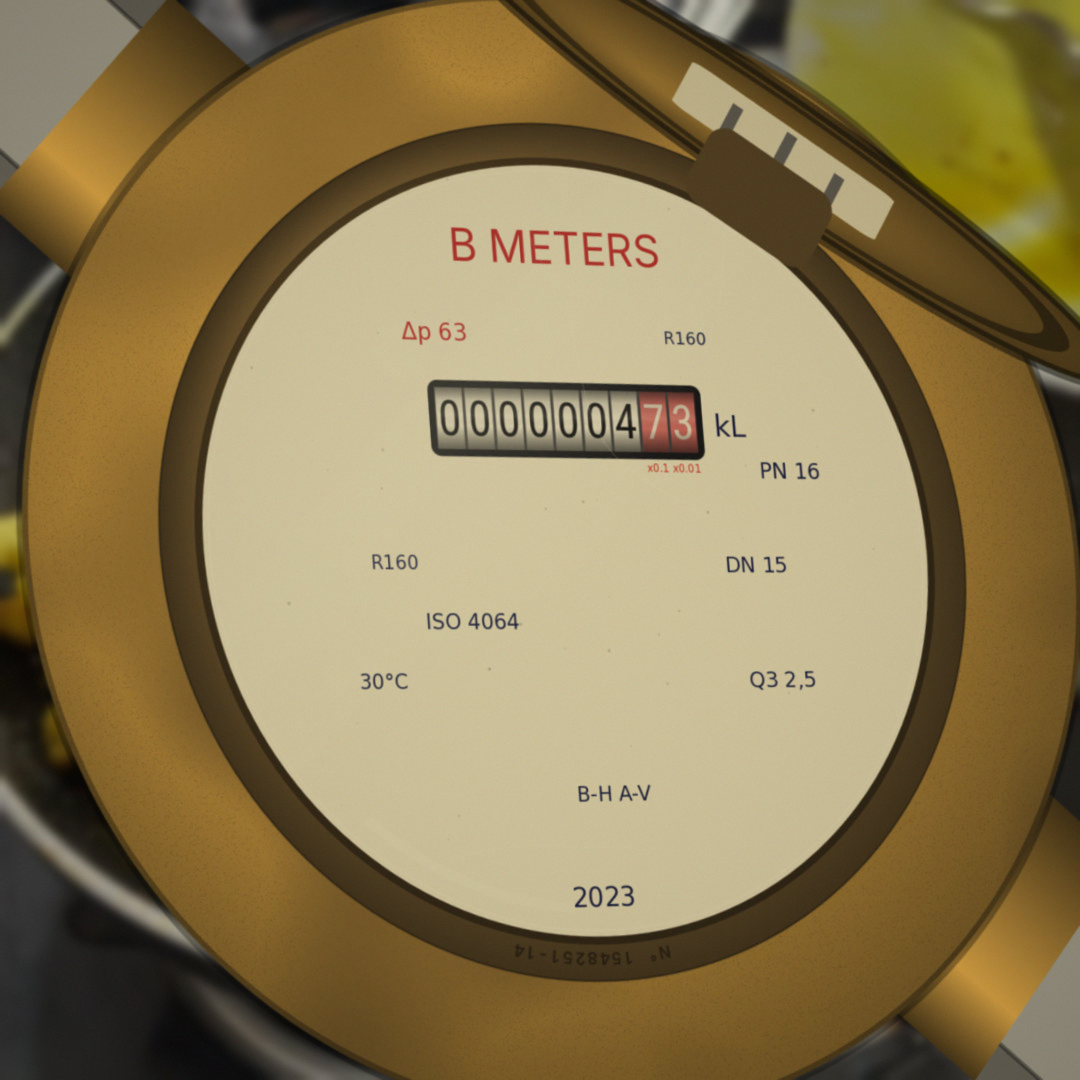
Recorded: 4.73 kL
